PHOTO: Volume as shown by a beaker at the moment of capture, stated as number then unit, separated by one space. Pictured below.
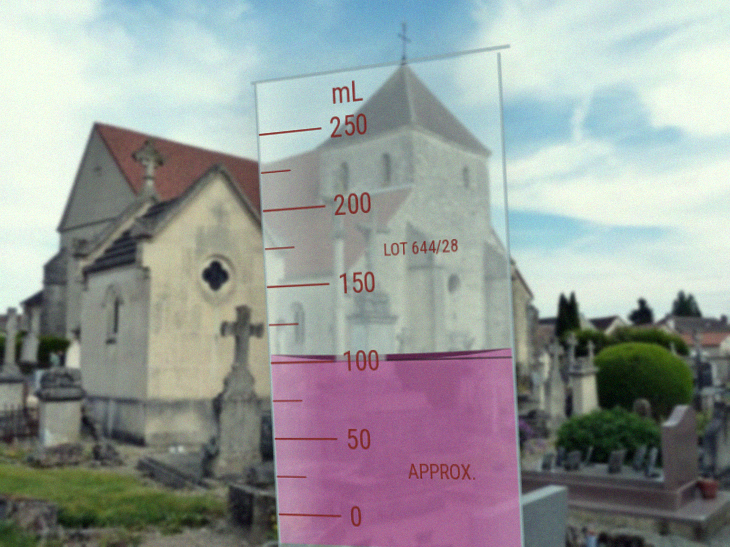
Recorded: 100 mL
